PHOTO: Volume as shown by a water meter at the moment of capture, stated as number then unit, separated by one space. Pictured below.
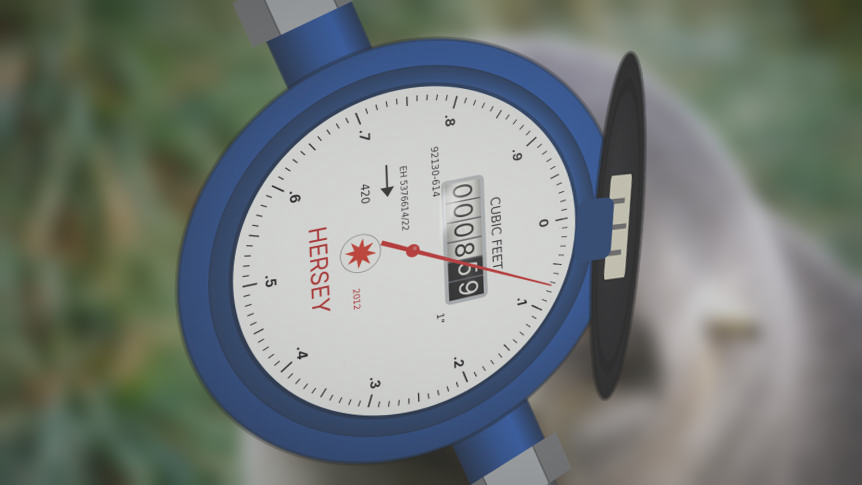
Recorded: 859.07 ft³
